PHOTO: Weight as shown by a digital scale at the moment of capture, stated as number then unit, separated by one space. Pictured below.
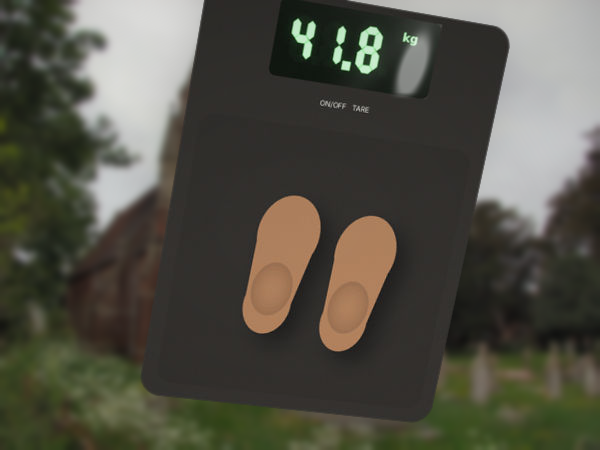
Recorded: 41.8 kg
